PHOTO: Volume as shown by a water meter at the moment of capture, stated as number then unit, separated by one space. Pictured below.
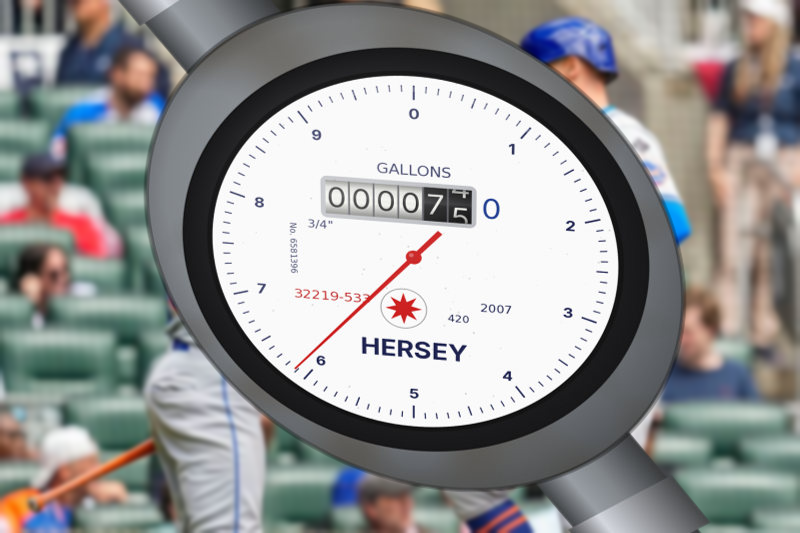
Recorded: 746.1 gal
